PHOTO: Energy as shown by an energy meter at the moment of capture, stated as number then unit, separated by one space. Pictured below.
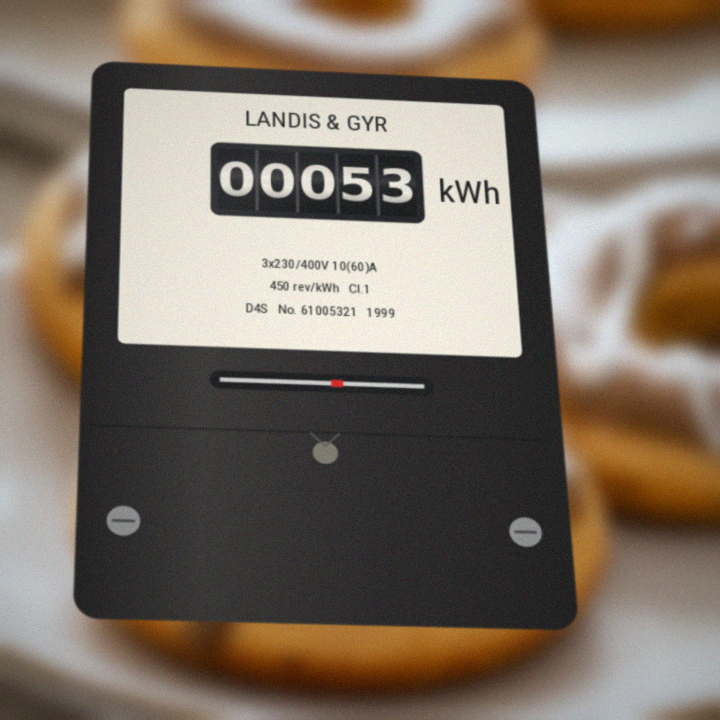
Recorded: 53 kWh
